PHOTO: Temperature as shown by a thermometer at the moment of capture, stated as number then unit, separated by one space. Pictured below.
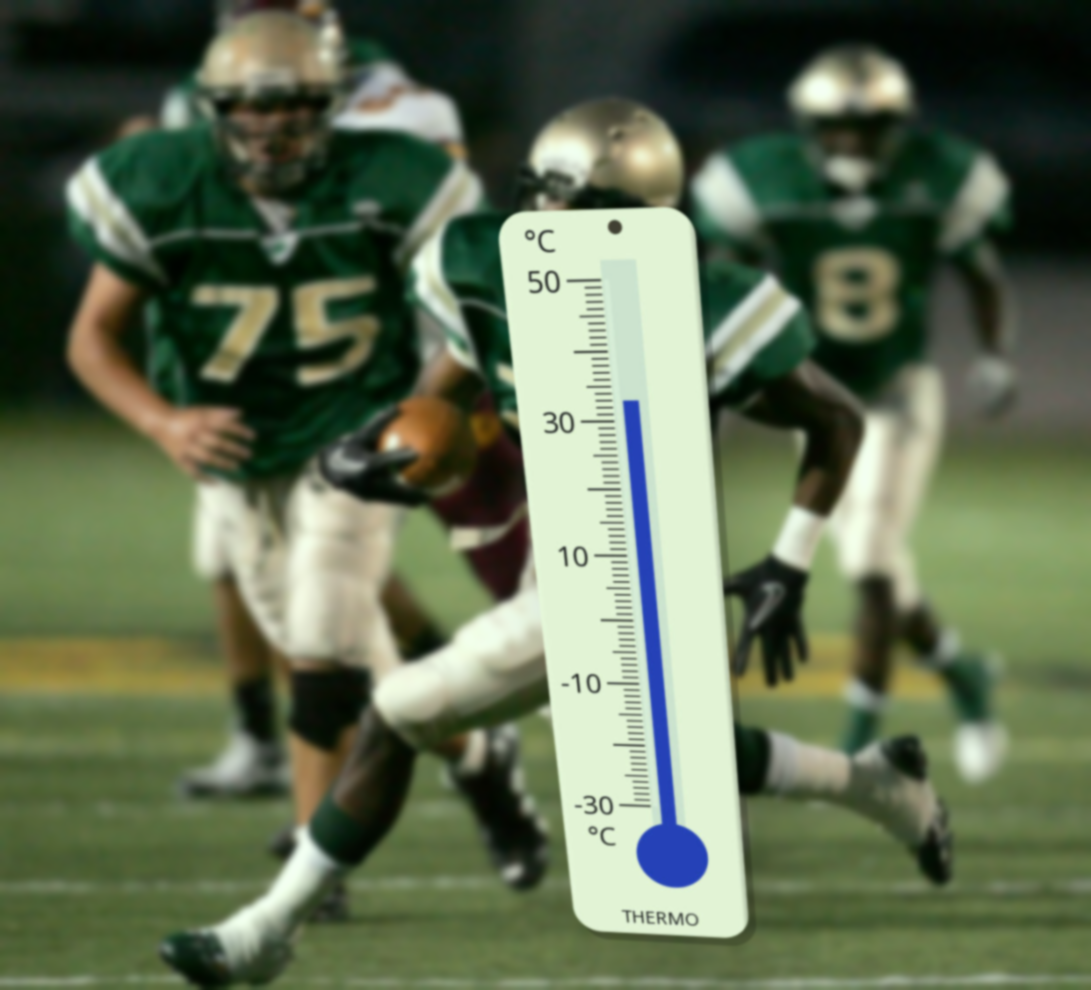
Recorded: 33 °C
